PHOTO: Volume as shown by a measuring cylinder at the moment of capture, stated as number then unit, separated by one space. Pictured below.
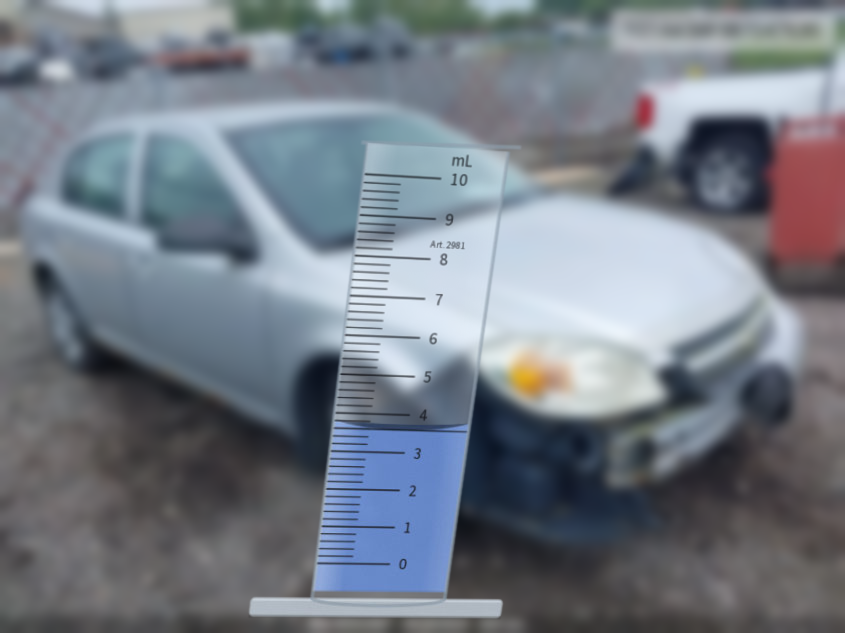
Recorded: 3.6 mL
